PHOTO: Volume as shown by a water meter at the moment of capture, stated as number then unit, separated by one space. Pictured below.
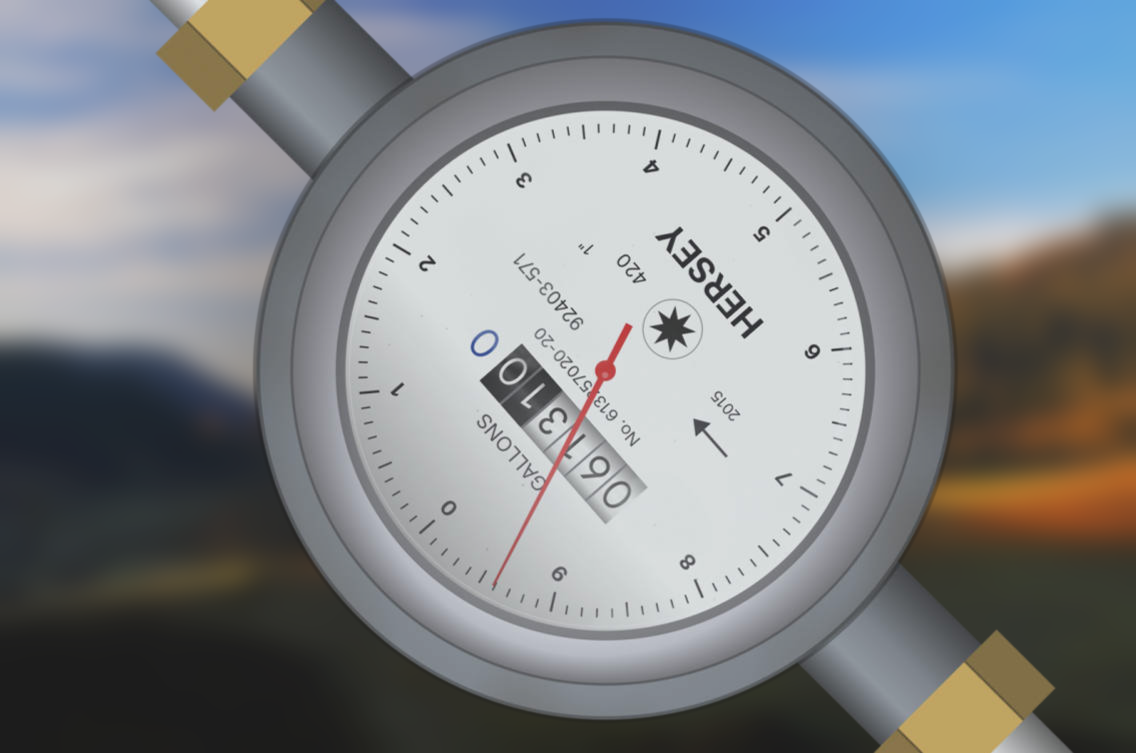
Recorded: 613099.4 gal
